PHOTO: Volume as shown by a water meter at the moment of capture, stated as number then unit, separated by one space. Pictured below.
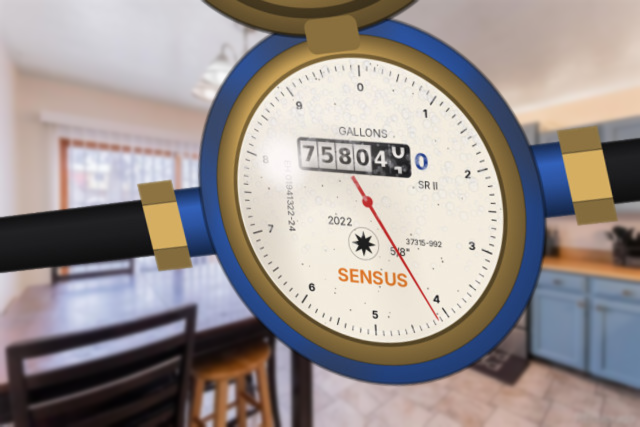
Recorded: 7580404.1 gal
